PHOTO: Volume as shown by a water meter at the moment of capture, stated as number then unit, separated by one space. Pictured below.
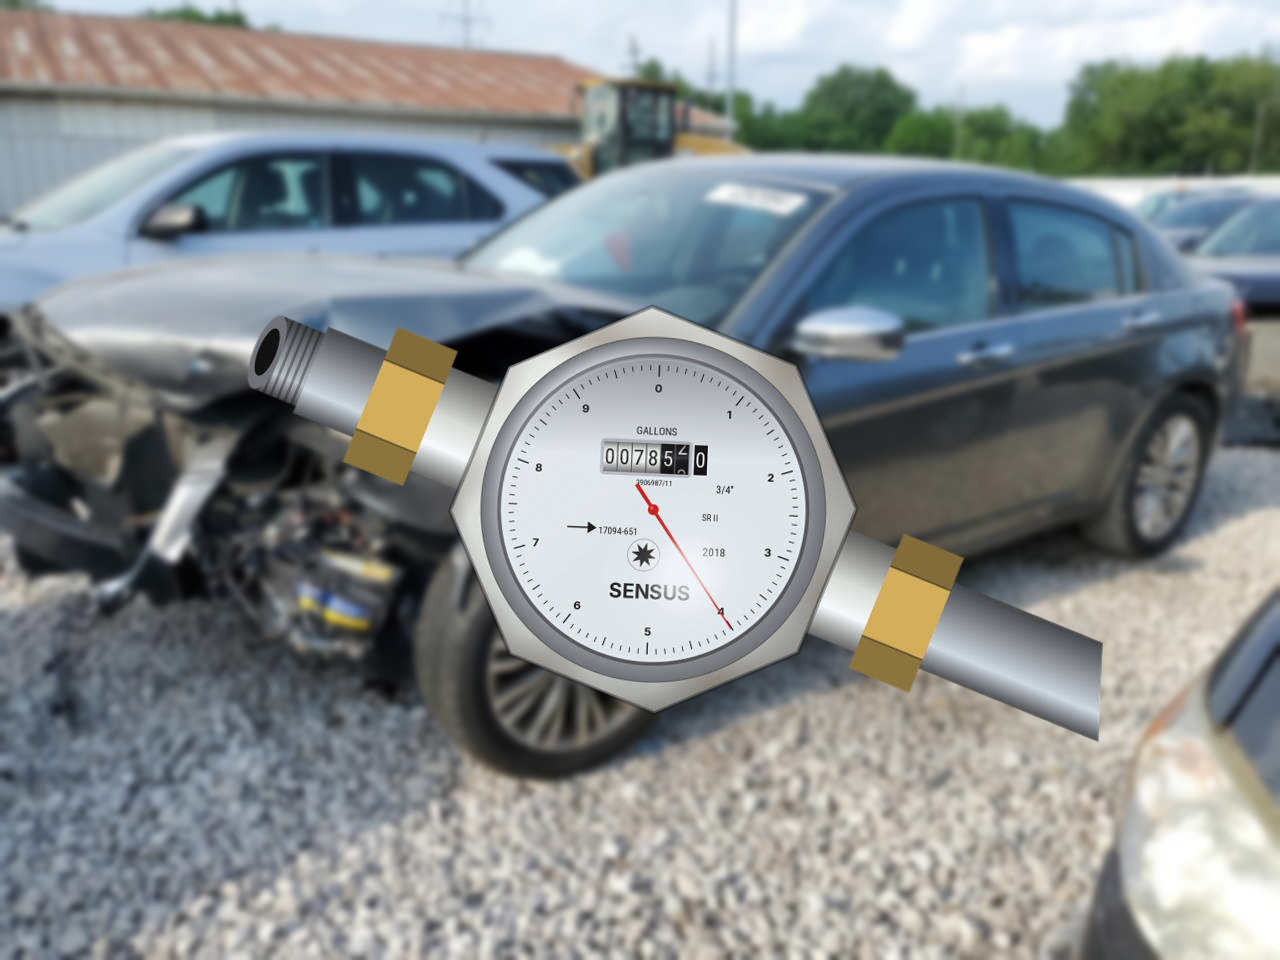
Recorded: 78524.0 gal
